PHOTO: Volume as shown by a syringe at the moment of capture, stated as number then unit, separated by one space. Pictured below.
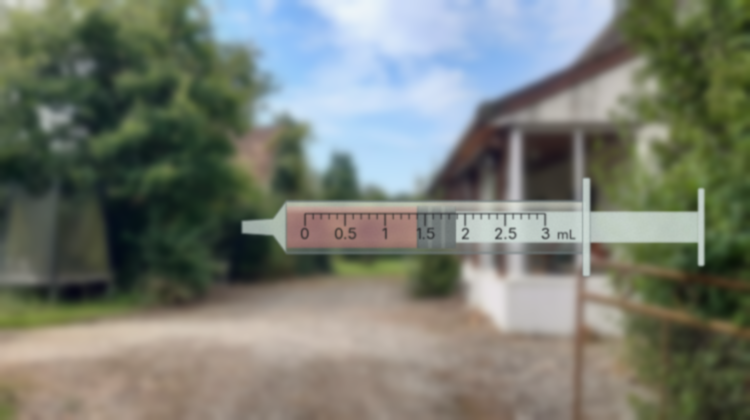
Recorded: 1.4 mL
